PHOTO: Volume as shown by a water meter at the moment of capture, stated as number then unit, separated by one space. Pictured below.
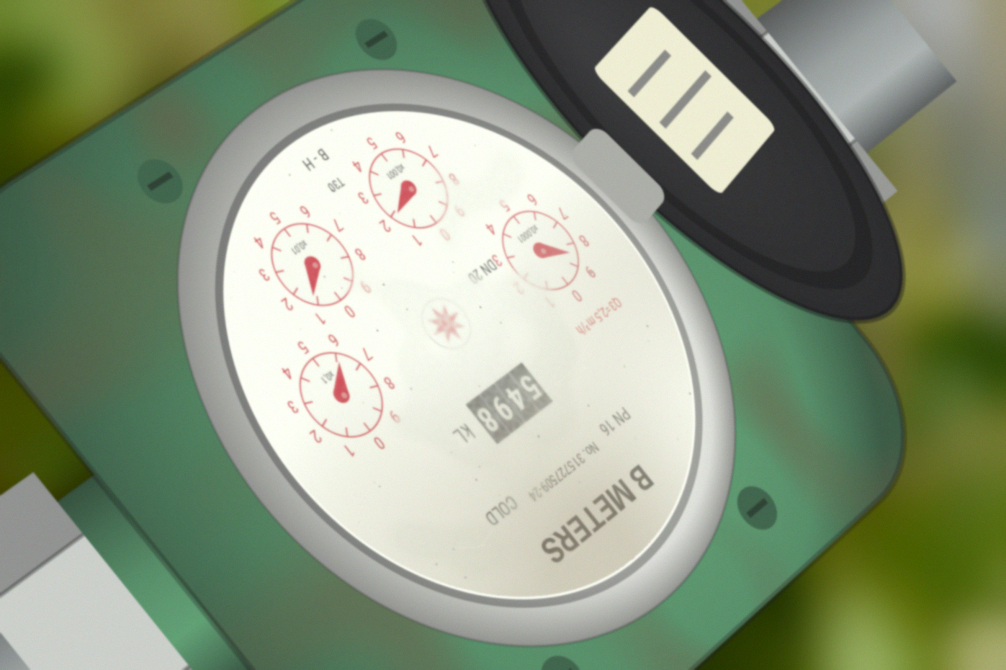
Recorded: 5498.6118 kL
